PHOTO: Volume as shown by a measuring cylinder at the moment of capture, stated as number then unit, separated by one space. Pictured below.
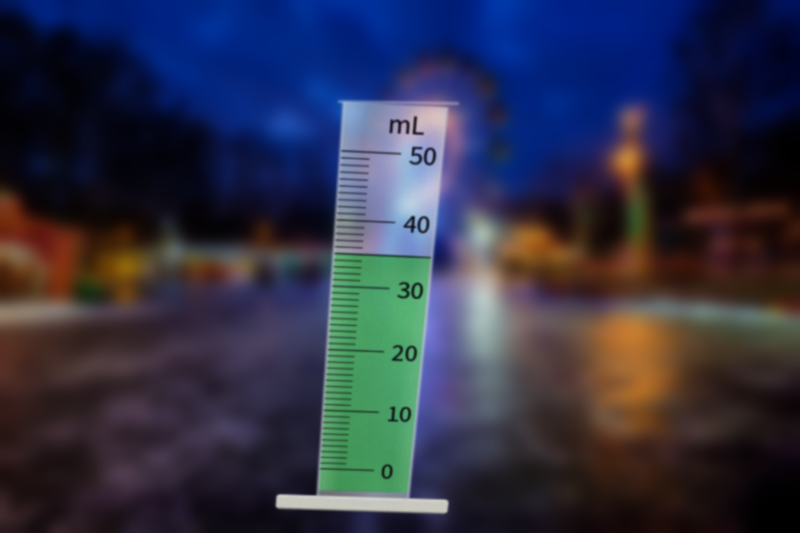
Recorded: 35 mL
